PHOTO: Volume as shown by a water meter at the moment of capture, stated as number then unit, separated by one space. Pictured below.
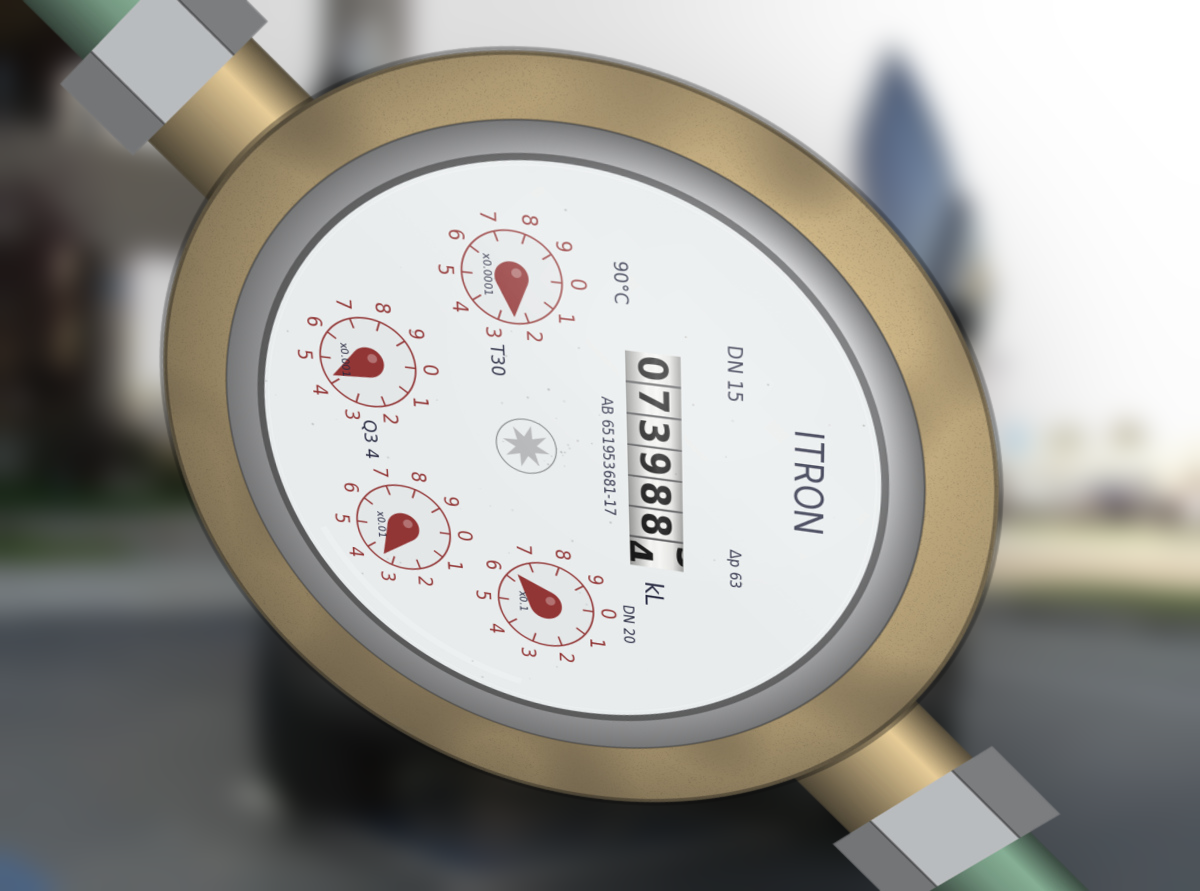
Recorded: 739883.6342 kL
